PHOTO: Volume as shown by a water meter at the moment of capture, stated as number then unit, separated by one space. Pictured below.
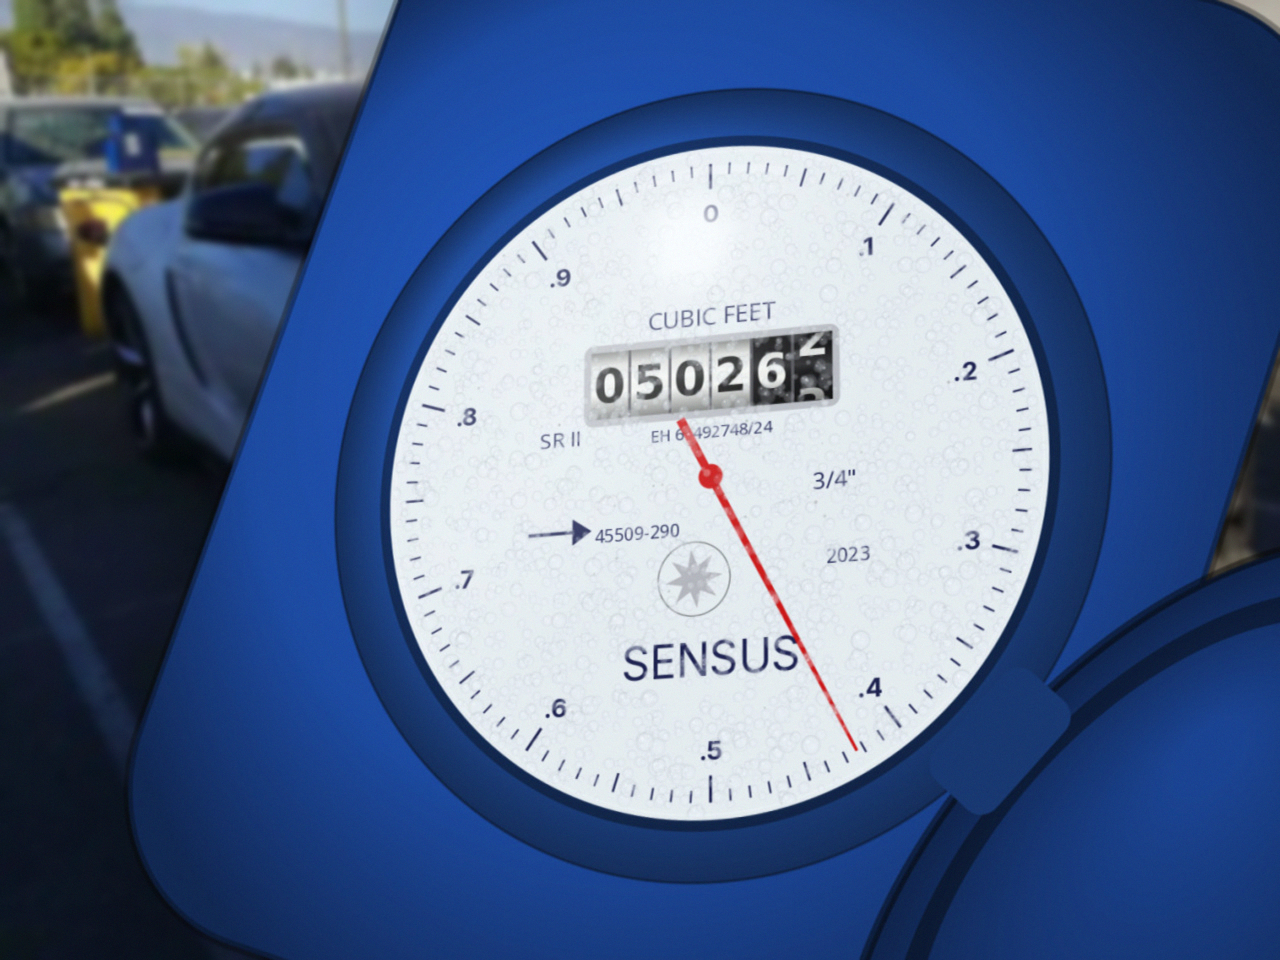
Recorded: 50262.42 ft³
